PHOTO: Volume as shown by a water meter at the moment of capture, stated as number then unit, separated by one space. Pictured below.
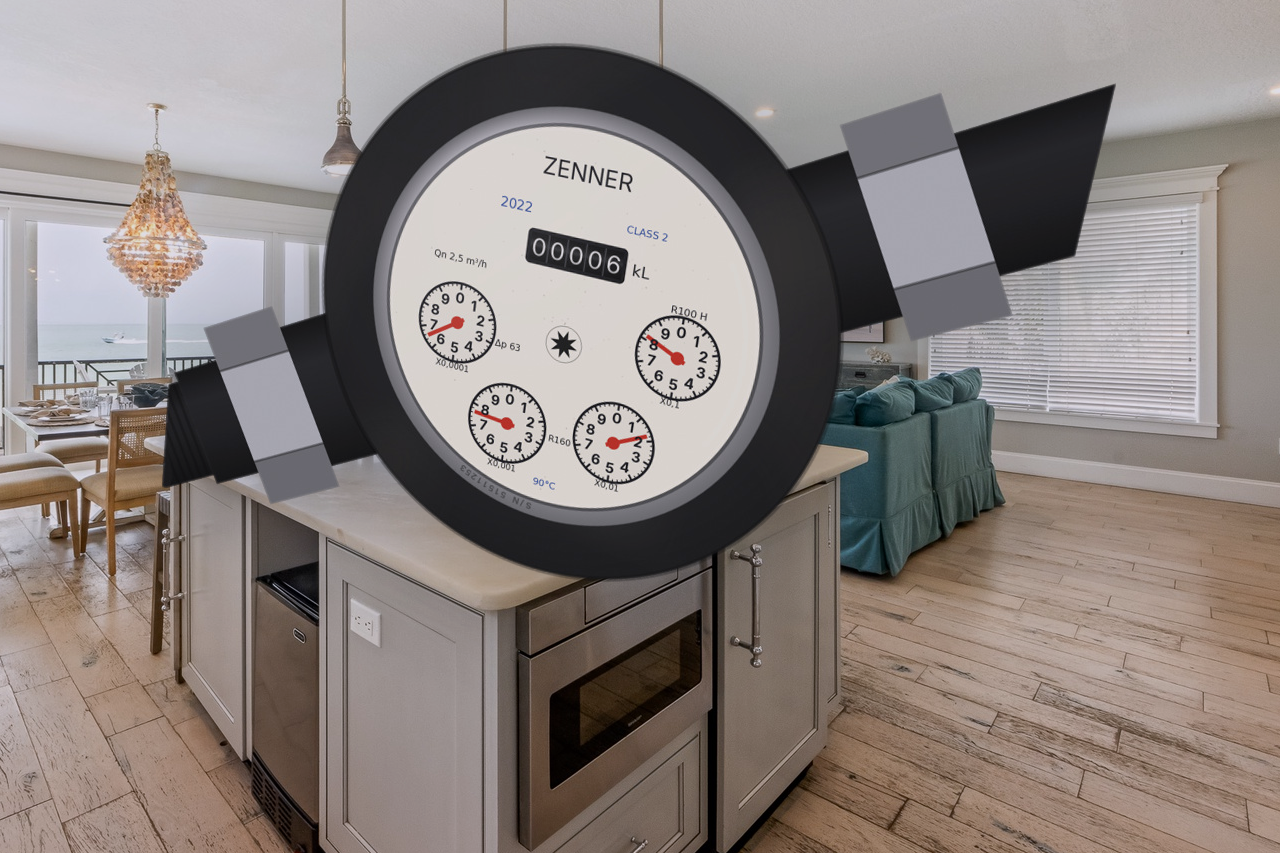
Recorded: 6.8176 kL
